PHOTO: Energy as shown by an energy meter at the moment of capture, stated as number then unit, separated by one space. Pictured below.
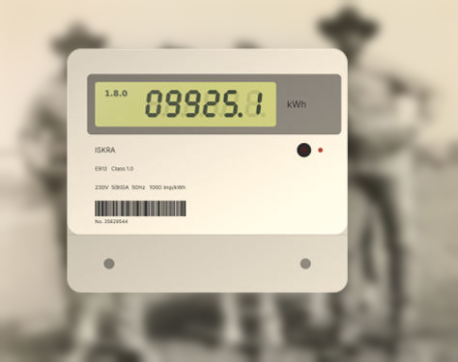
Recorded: 9925.1 kWh
